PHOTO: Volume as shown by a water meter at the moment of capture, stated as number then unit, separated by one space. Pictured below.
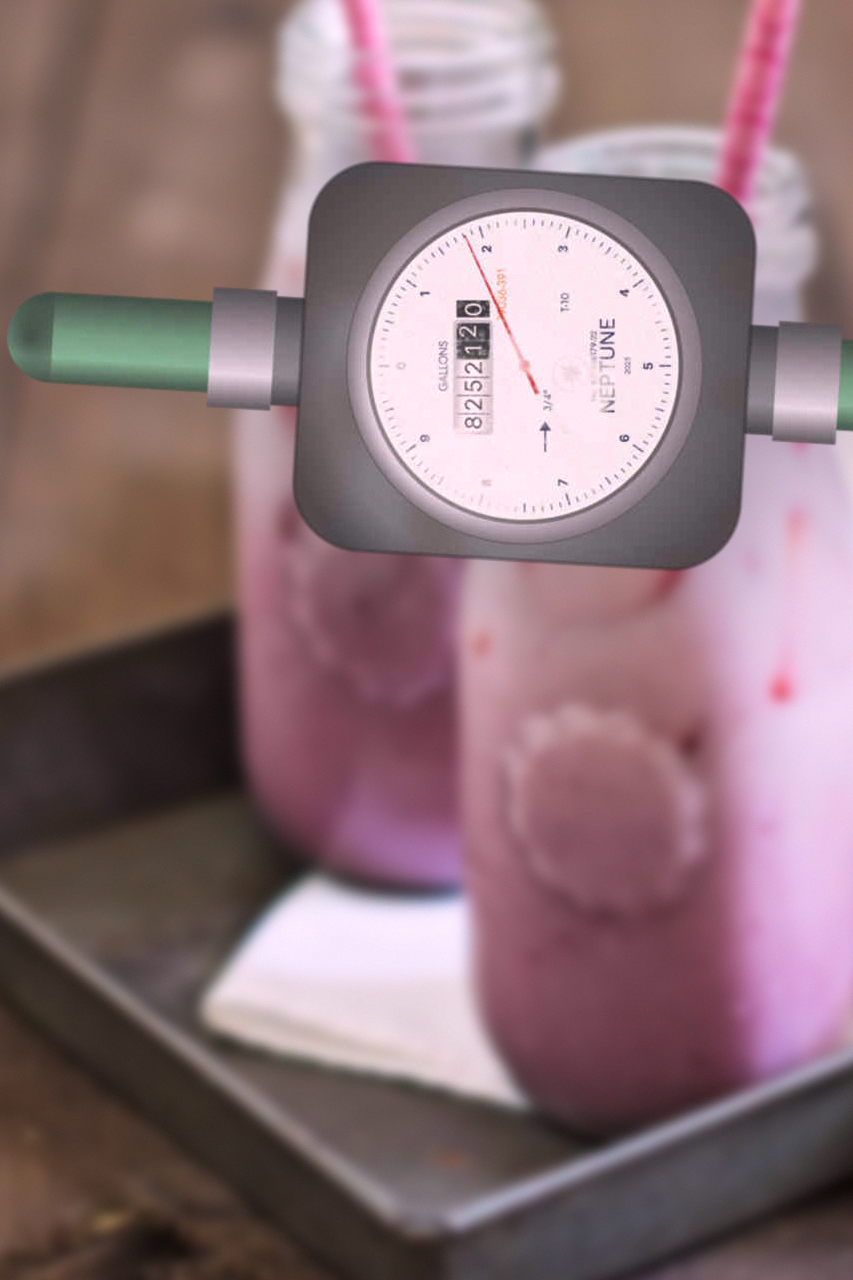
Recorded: 8252121.8 gal
